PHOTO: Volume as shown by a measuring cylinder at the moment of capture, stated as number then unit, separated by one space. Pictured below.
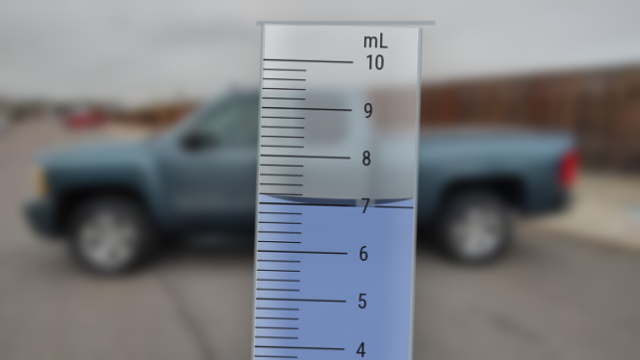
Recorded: 7 mL
